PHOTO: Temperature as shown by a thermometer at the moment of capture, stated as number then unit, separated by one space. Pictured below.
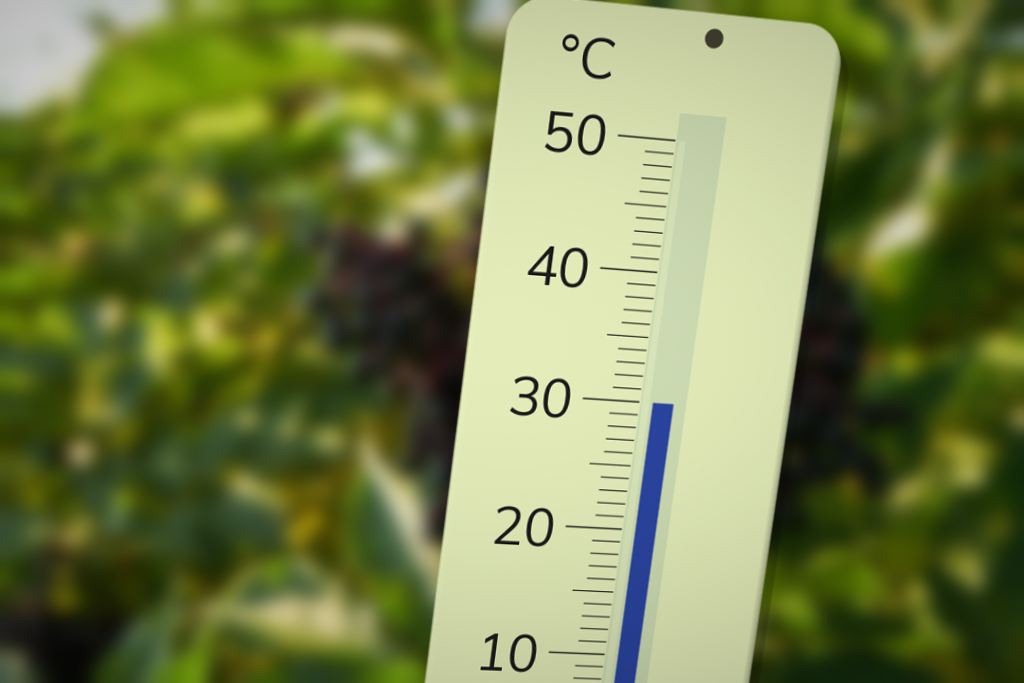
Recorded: 30 °C
